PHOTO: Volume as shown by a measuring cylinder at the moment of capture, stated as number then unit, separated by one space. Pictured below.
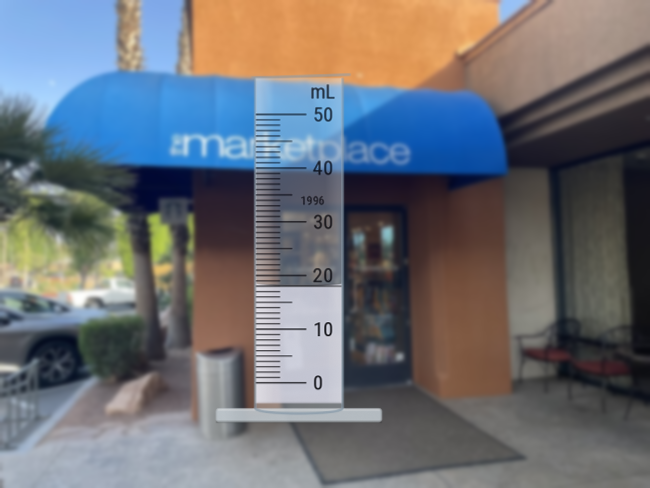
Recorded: 18 mL
